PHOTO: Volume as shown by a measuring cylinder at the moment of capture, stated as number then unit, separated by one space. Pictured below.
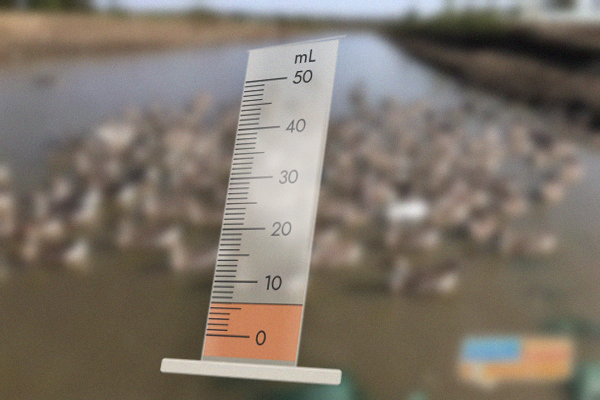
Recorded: 6 mL
